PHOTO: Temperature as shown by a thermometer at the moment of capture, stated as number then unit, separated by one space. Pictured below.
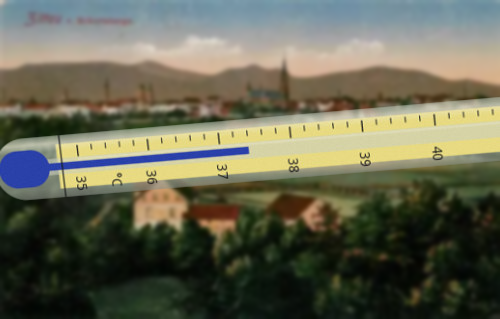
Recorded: 37.4 °C
